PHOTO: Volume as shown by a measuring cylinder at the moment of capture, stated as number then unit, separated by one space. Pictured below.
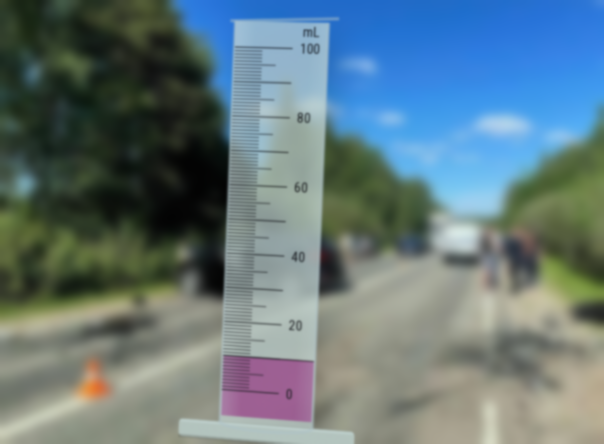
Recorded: 10 mL
